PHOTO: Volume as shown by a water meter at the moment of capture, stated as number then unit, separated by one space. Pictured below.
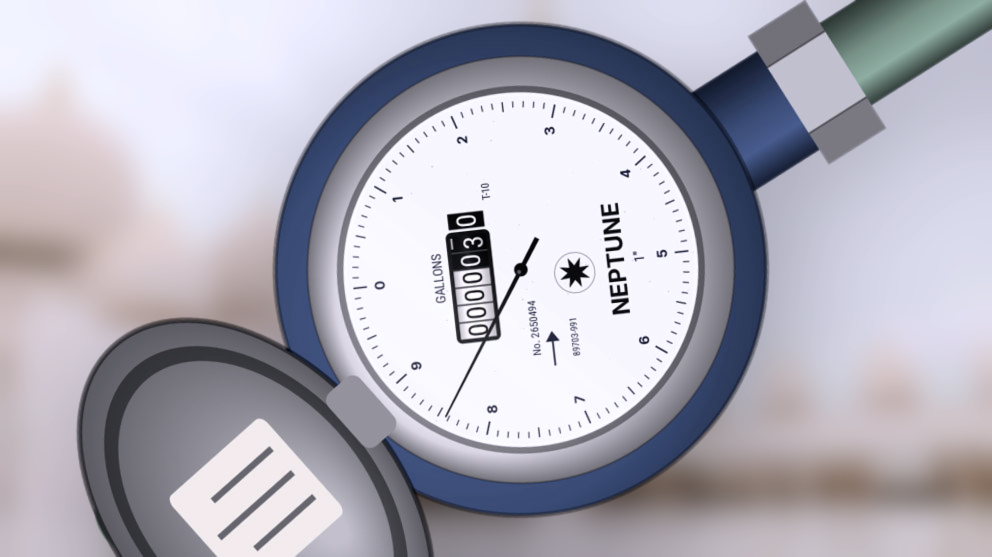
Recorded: 28.4 gal
